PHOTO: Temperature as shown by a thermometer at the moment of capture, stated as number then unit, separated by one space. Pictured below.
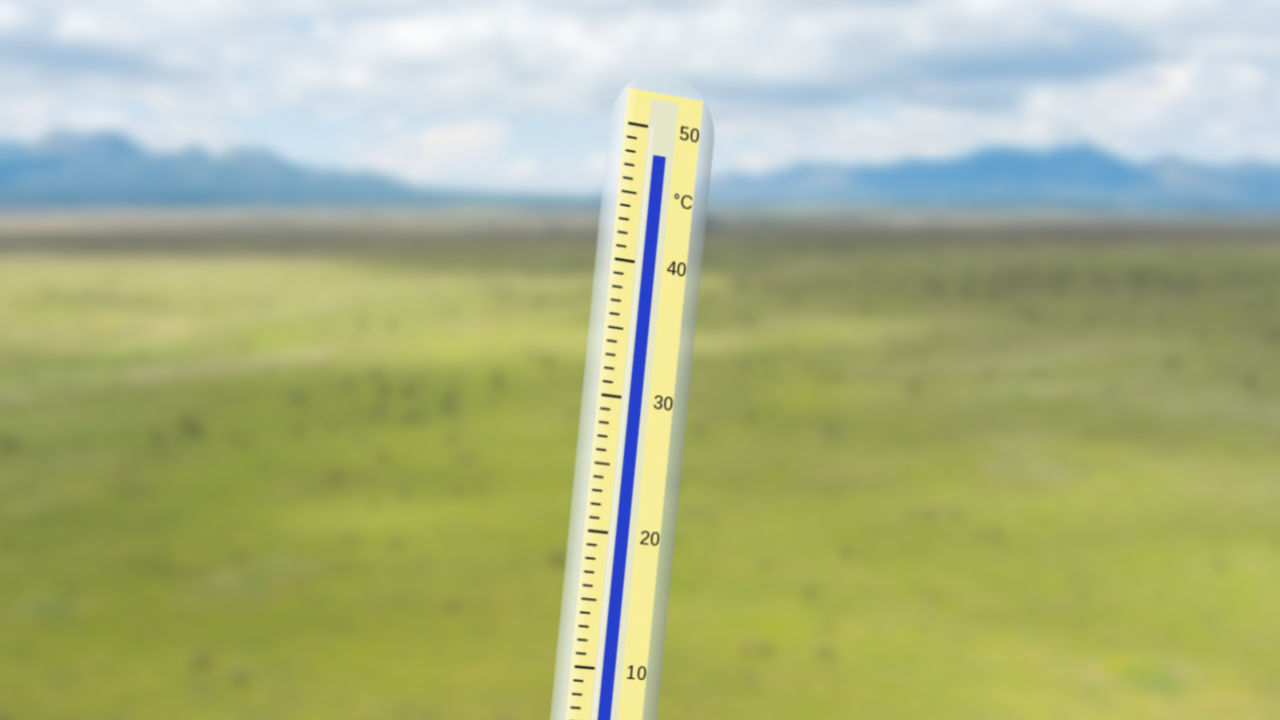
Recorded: 48 °C
